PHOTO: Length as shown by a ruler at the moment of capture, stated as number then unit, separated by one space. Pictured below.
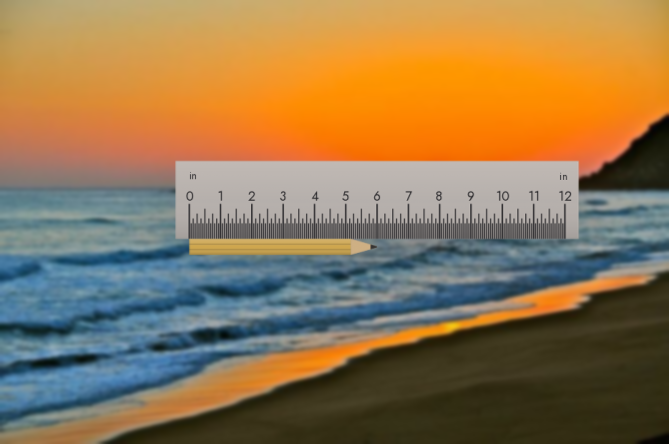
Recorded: 6 in
